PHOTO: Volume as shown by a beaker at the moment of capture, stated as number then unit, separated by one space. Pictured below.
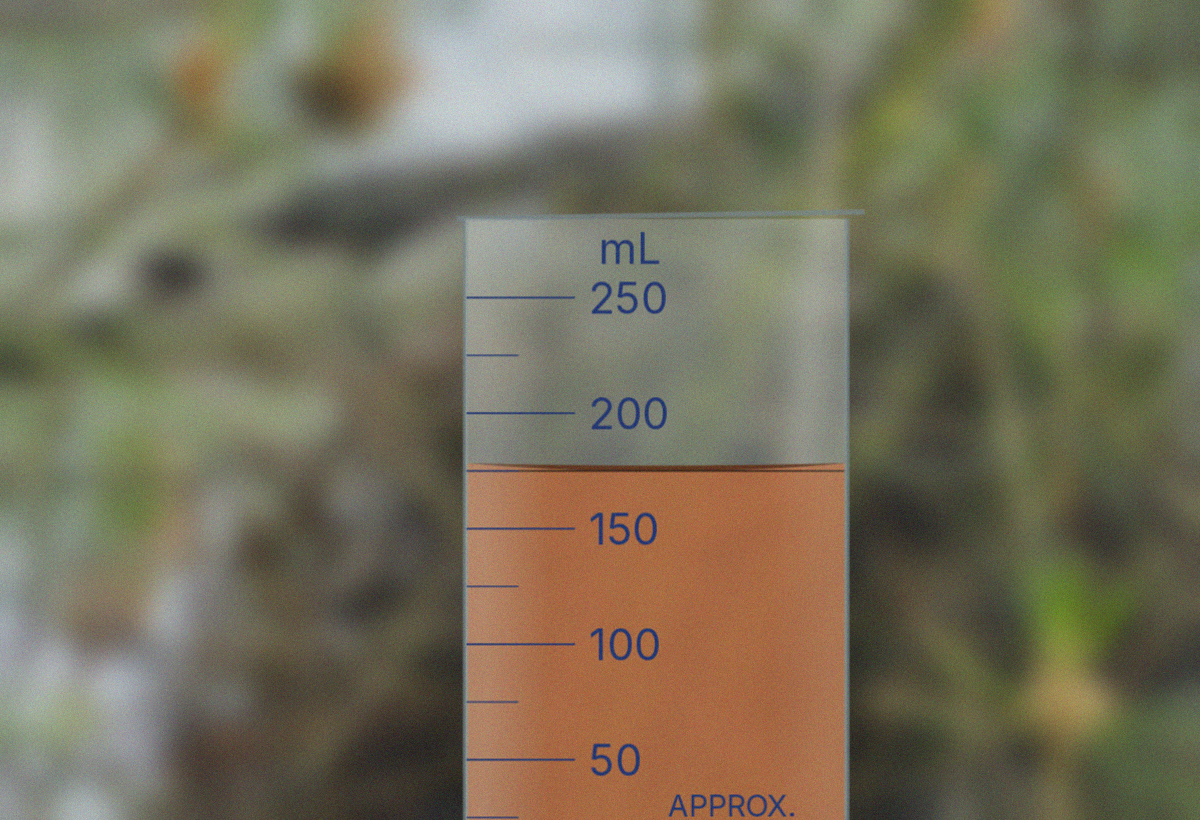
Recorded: 175 mL
